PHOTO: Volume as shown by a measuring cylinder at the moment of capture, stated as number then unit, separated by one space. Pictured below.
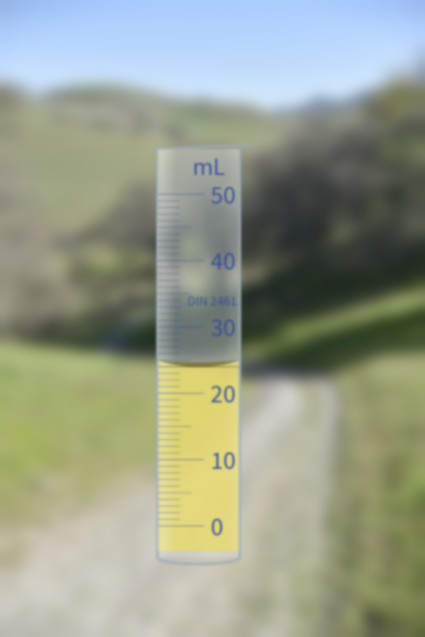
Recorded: 24 mL
